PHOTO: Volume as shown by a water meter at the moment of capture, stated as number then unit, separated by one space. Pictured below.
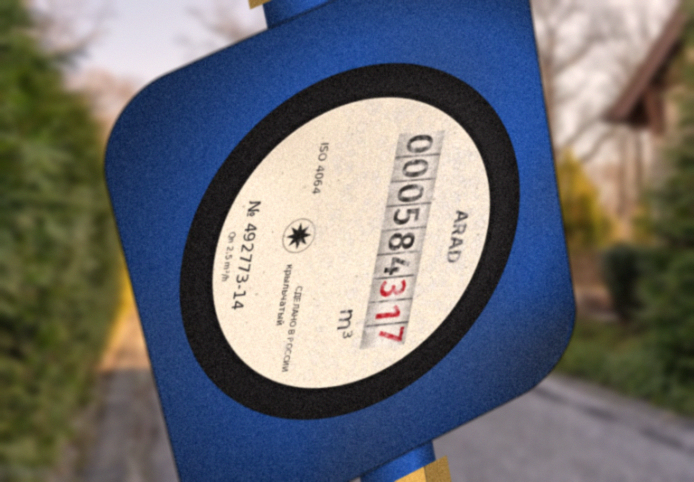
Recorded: 584.317 m³
